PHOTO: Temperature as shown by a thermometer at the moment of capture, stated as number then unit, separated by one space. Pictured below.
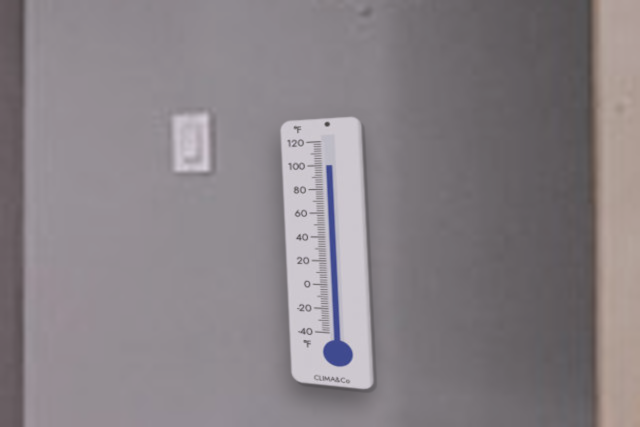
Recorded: 100 °F
